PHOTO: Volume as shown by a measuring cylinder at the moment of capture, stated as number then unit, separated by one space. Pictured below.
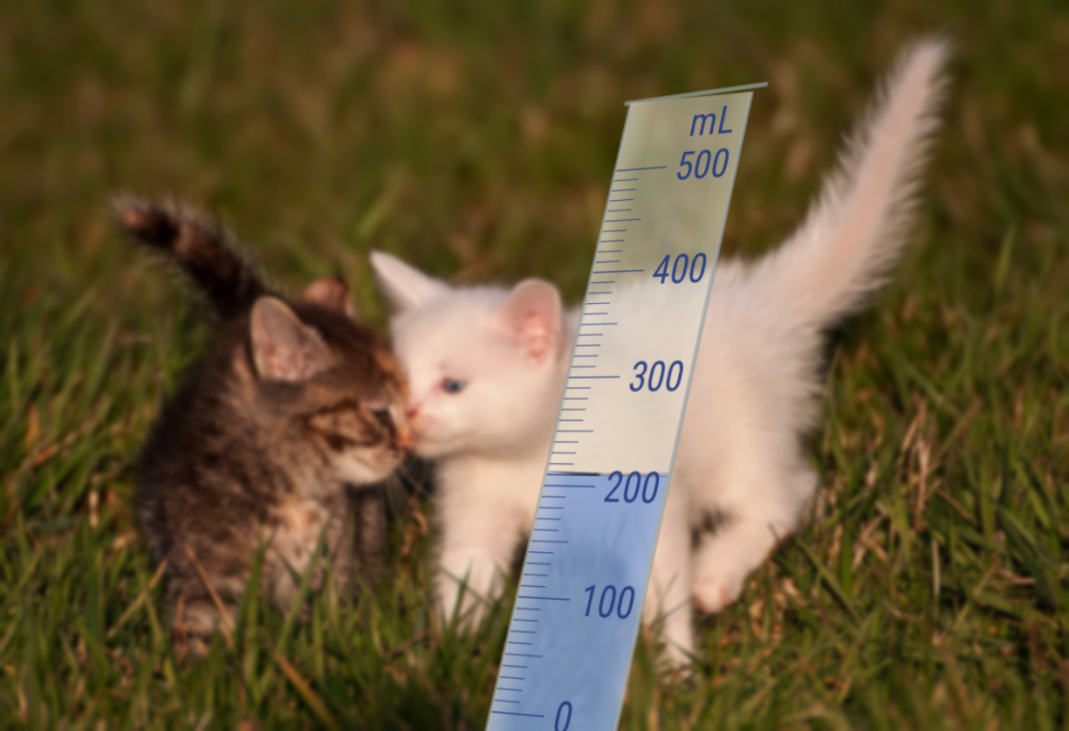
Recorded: 210 mL
